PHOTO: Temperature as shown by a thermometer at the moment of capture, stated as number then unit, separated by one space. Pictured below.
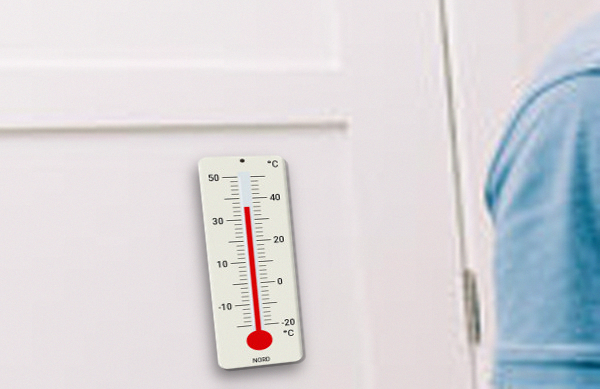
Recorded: 36 °C
